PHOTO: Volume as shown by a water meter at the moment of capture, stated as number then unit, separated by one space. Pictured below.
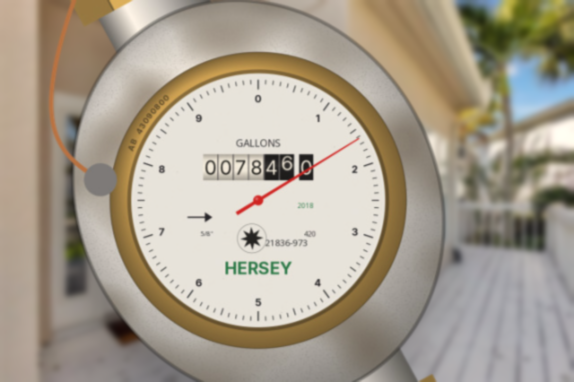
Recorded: 78461.6 gal
